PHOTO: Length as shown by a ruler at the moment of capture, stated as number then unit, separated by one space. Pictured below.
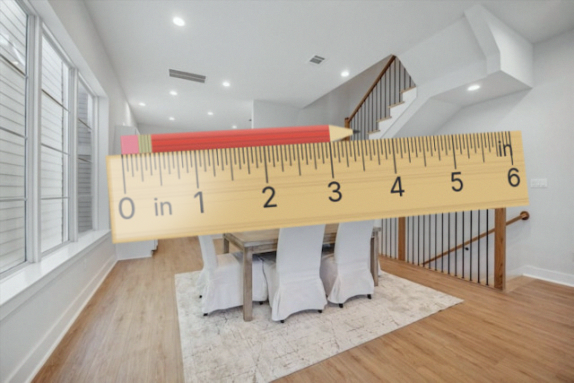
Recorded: 3.5 in
